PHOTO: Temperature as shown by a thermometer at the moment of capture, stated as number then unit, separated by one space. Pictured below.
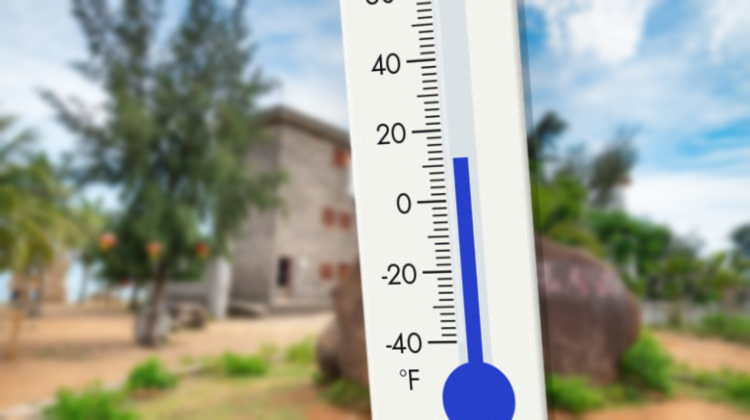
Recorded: 12 °F
